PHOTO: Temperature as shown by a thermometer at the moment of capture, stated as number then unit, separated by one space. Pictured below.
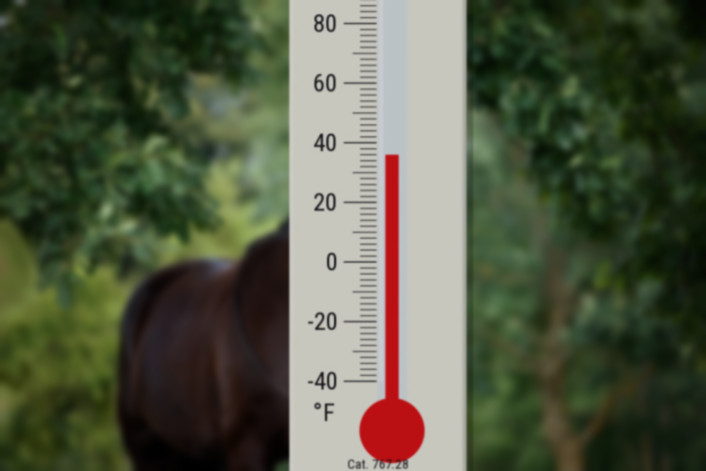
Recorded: 36 °F
